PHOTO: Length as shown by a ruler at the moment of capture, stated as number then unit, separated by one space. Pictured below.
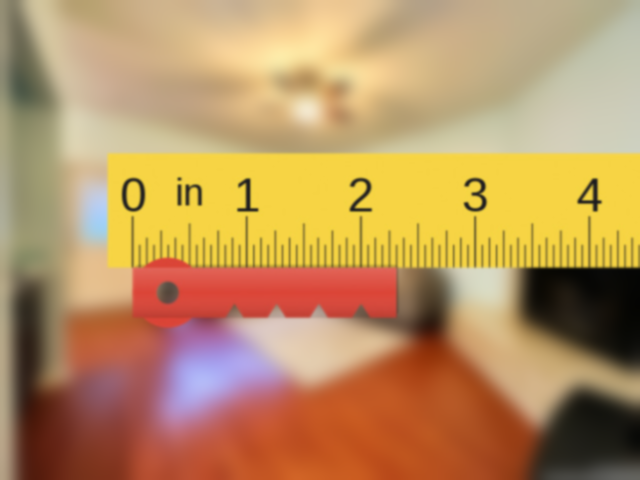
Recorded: 2.3125 in
